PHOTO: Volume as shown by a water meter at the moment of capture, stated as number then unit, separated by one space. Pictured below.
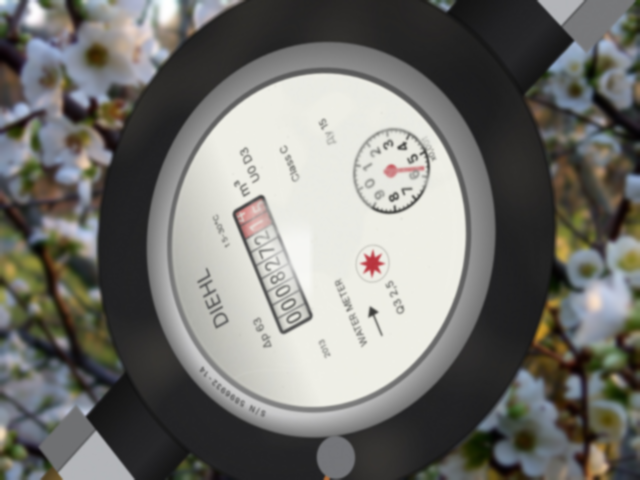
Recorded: 8272.145 m³
